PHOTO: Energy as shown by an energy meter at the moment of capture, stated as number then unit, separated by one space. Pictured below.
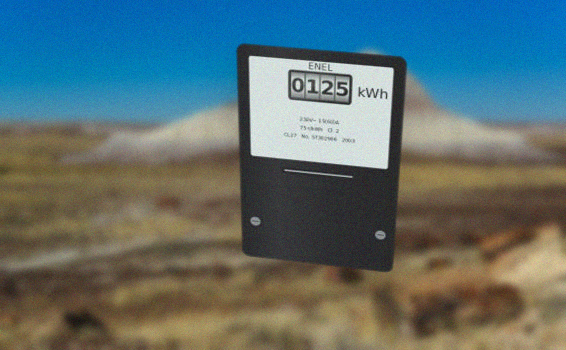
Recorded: 125 kWh
